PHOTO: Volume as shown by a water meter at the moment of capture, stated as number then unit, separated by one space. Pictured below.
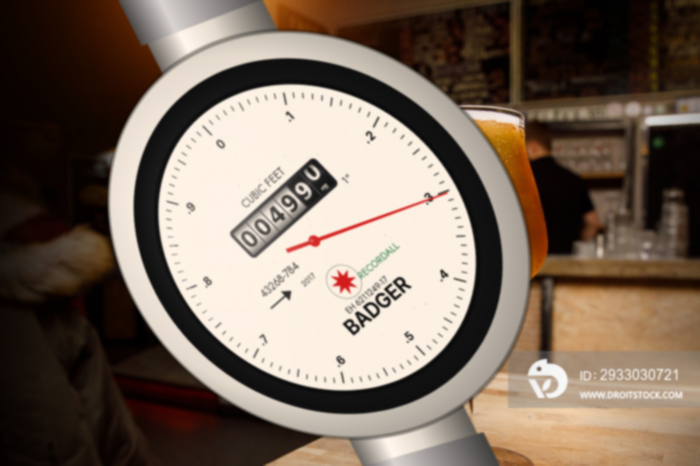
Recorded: 4990.30 ft³
